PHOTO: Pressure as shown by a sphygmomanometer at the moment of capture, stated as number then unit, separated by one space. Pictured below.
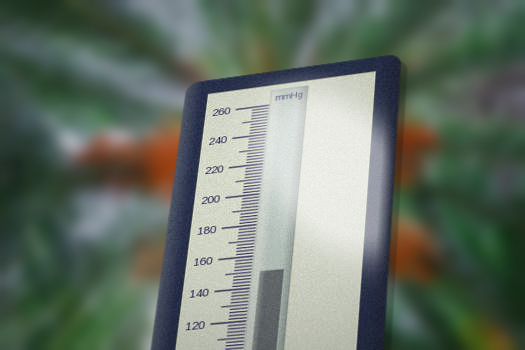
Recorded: 150 mmHg
